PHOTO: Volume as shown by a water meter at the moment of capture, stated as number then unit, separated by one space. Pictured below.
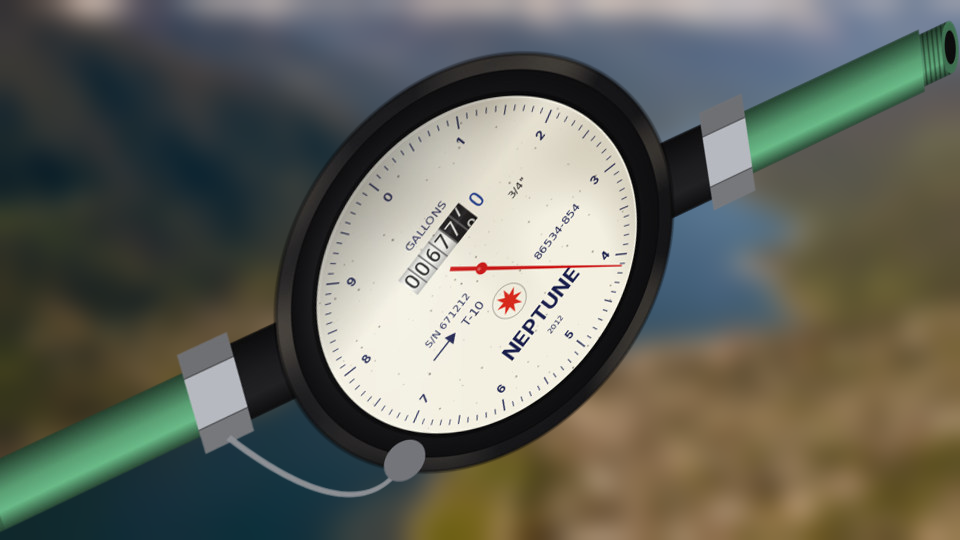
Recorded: 67774.1 gal
